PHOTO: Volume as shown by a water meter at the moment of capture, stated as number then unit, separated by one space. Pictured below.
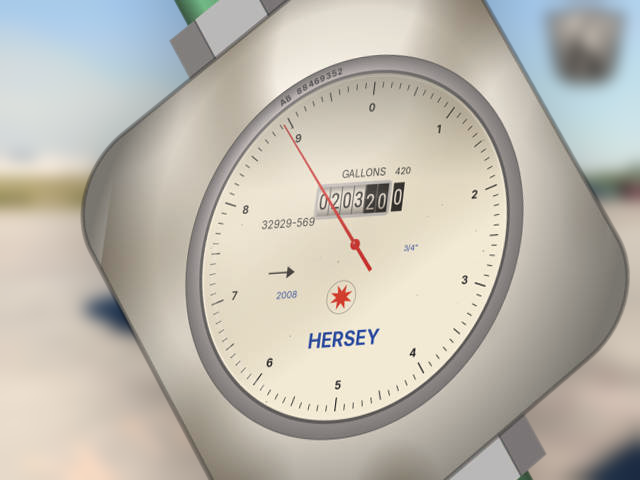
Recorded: 203198.9 gal
